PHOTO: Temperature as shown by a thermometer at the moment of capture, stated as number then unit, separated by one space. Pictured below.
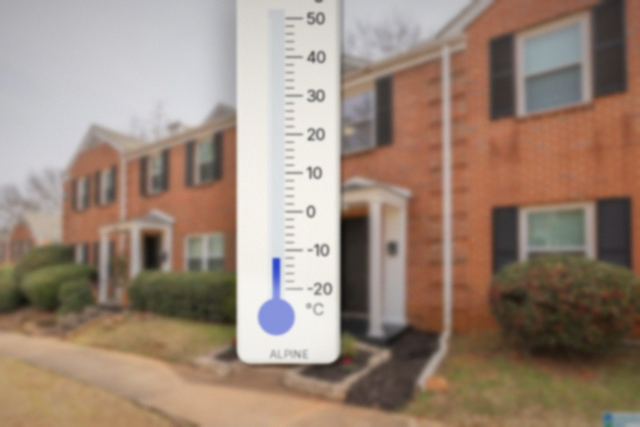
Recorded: -12 °C
